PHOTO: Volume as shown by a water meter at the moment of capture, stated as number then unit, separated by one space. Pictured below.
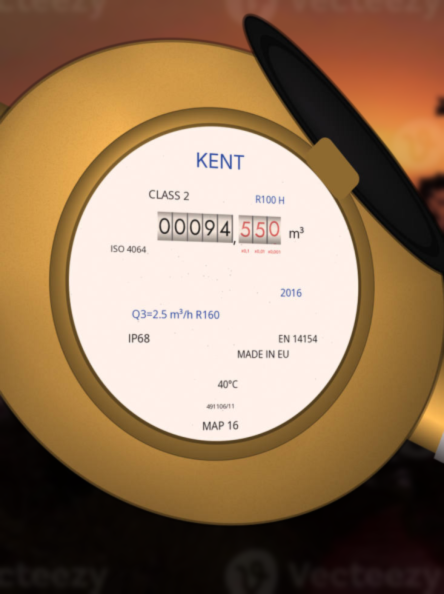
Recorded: 94.550 m³
